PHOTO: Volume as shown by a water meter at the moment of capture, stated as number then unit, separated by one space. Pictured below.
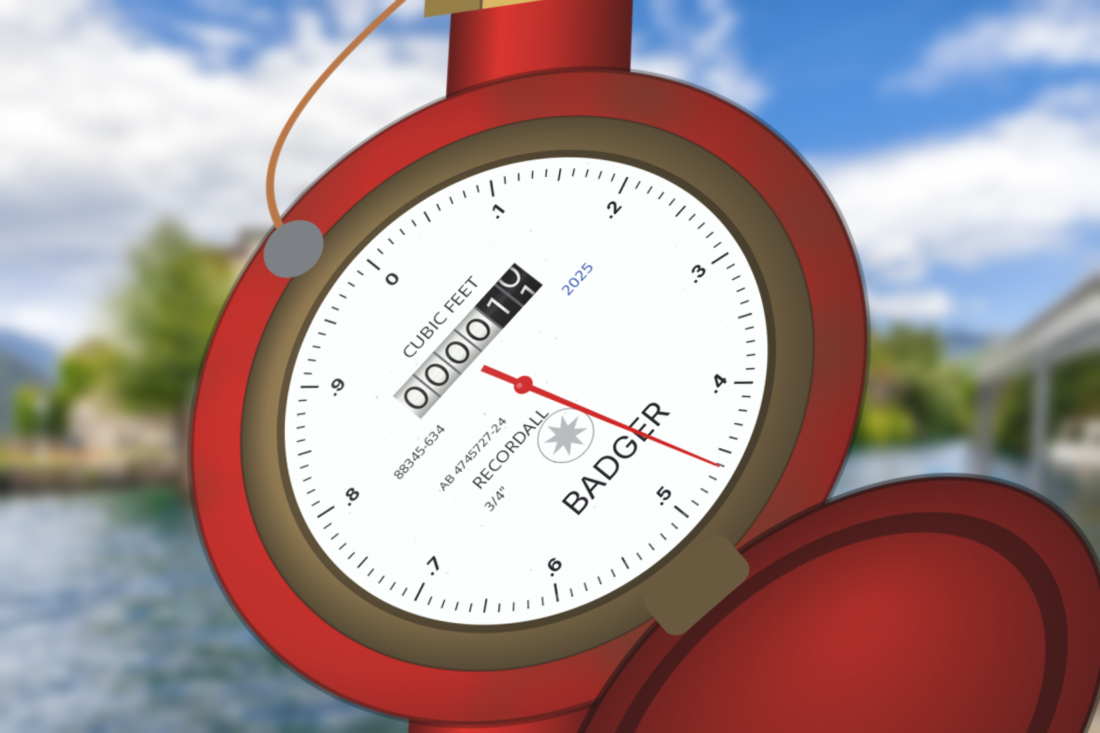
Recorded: 10.46 ft³
